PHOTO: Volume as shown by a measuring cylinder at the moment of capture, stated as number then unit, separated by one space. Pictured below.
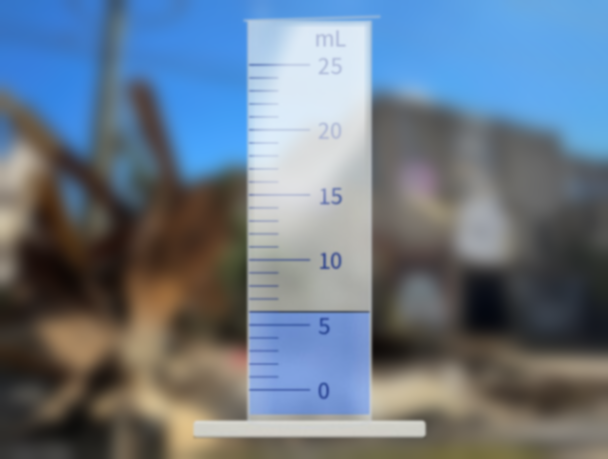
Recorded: 6 mL
